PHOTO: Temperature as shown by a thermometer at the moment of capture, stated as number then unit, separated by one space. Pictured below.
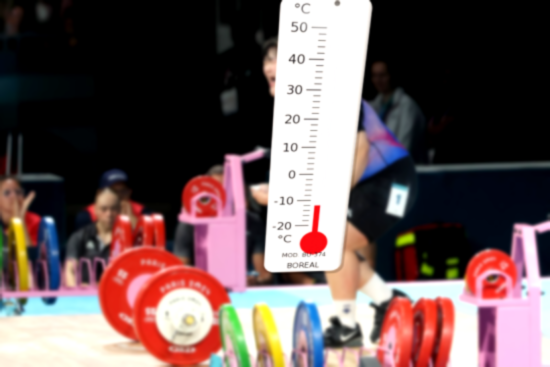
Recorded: -12 °C
